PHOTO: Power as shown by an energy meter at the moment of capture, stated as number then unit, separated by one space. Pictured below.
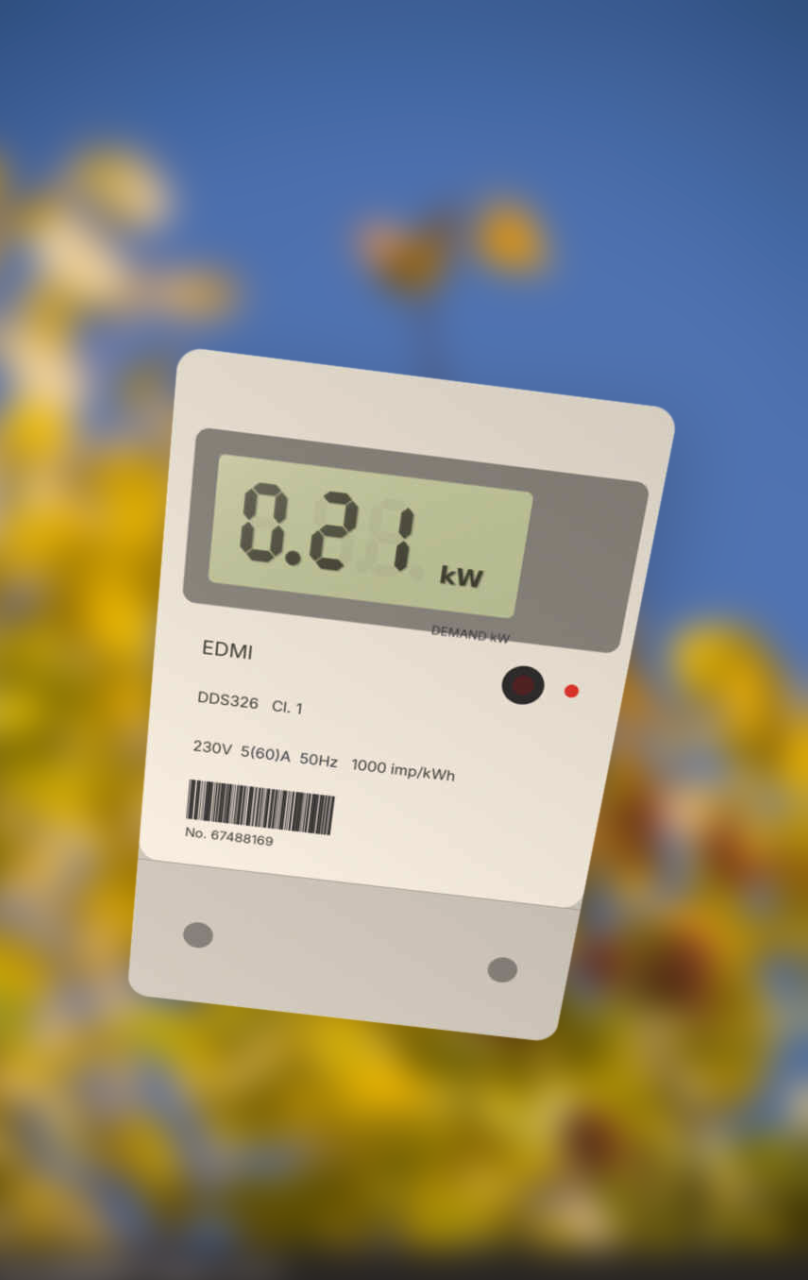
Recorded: 0.21 kW
